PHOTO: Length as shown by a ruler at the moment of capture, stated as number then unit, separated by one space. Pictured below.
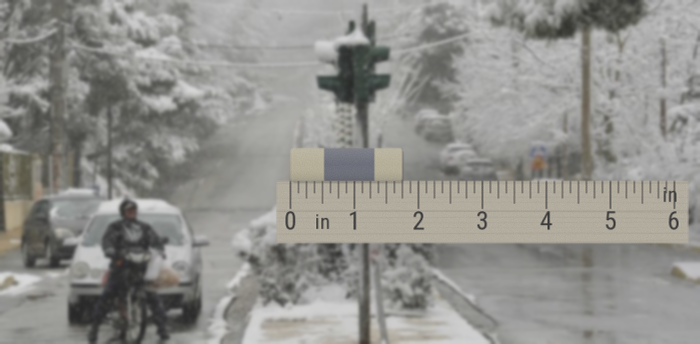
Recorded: 1.75 in
